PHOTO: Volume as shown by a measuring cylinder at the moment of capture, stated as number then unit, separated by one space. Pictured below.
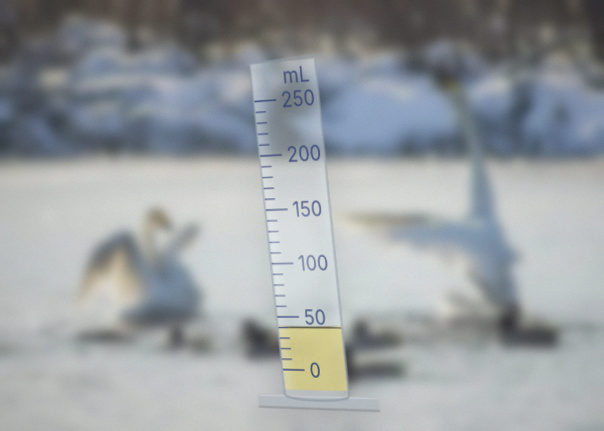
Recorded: 40 mL
